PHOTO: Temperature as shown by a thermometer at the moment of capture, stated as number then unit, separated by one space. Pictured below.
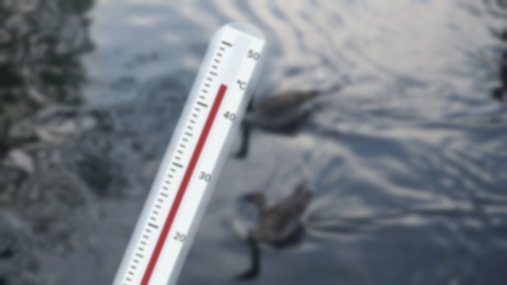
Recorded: 44 °C
